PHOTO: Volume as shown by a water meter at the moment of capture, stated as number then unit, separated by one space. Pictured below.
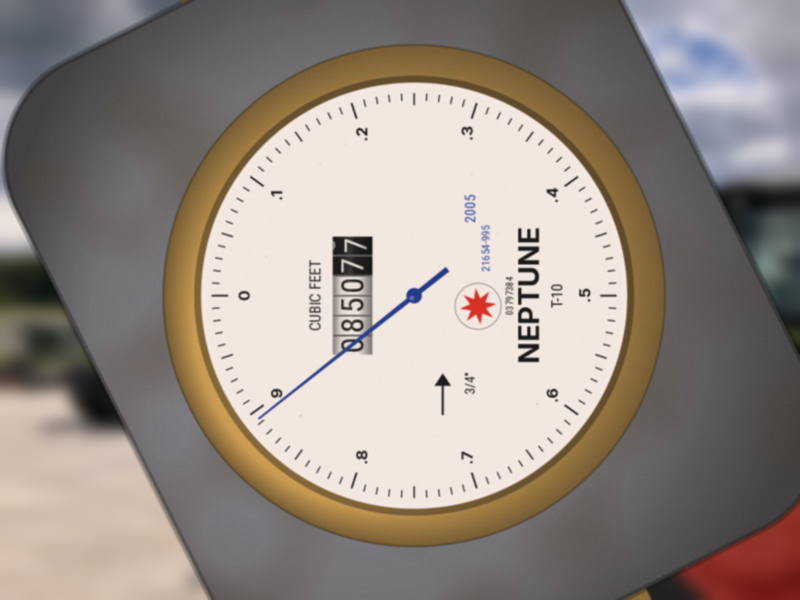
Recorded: 85076.89 ft³
